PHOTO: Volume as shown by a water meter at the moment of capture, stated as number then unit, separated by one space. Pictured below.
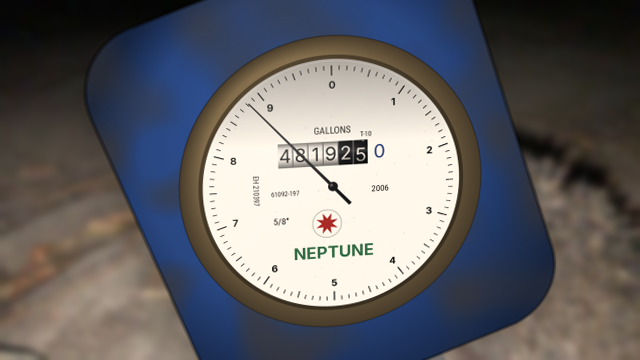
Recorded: 4819248.8 gal
